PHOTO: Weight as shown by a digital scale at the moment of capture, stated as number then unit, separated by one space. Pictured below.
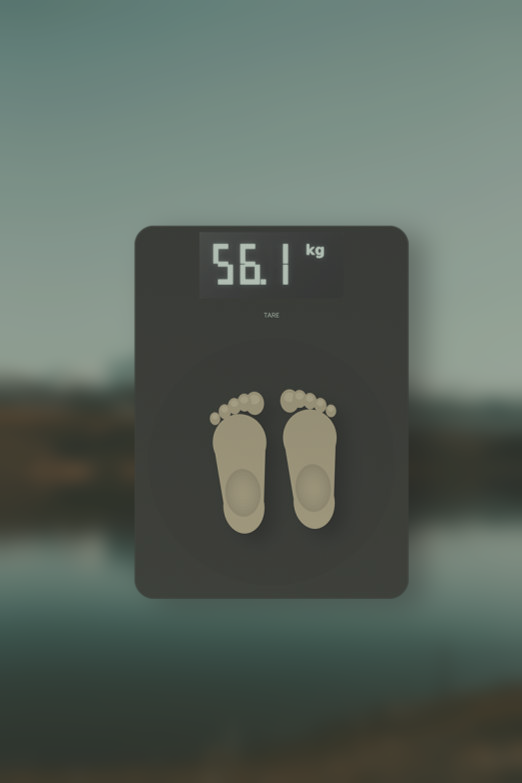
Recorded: 56.1 kg
